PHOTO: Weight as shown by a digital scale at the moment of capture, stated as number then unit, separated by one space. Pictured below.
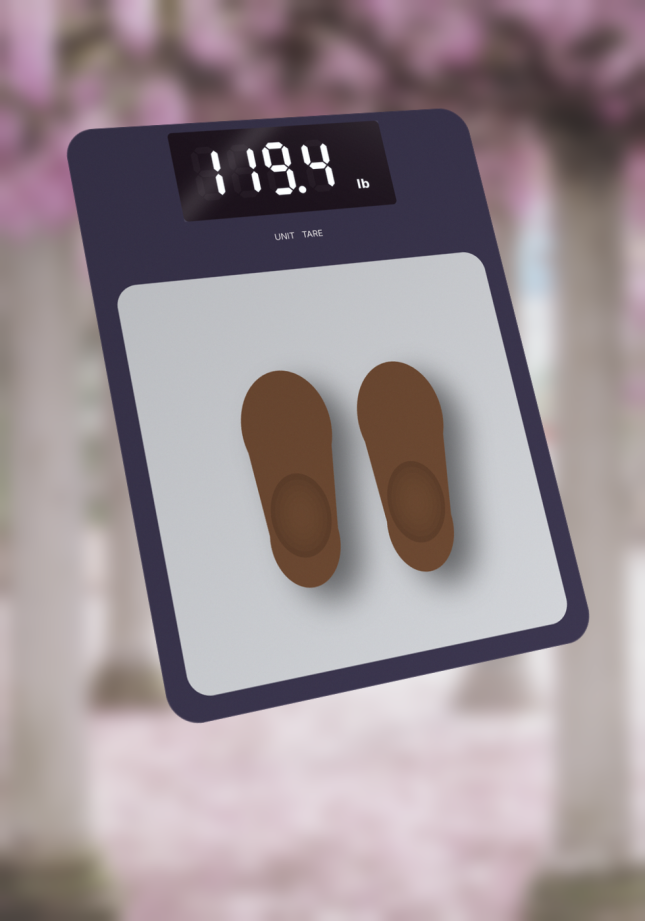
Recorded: 119.4 lb
